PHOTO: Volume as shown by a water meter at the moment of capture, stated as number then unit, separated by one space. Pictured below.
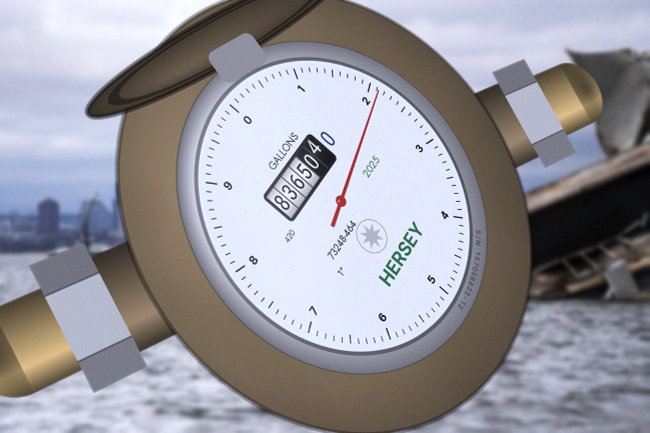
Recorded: 8365042.1 gal
